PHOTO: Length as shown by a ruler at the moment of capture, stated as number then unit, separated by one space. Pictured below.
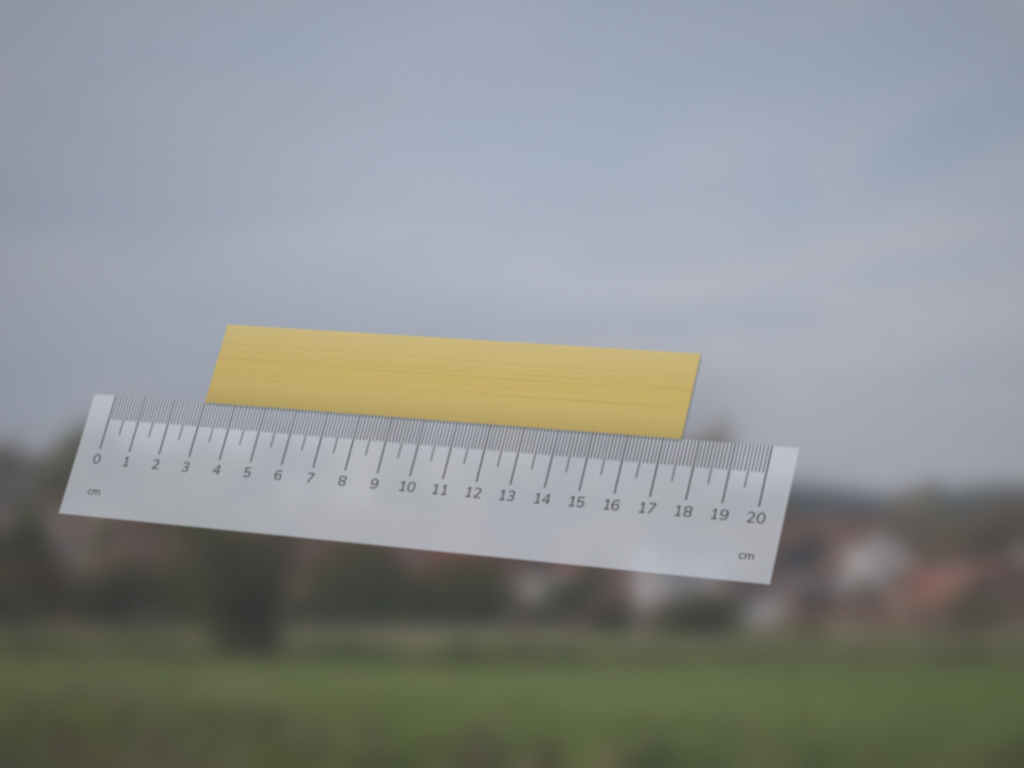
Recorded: 14.5 cm
